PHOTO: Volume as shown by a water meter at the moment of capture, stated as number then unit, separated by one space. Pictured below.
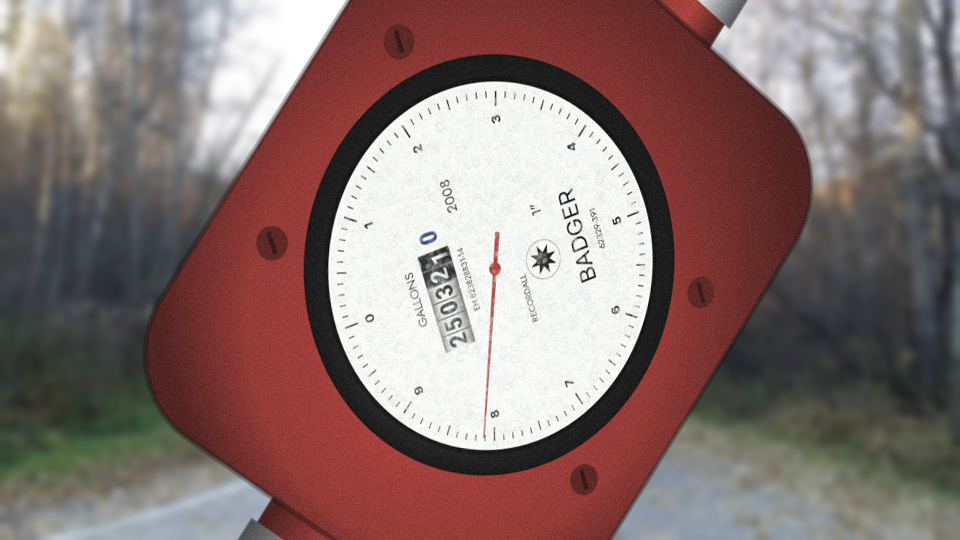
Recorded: 2503208.1 gal
